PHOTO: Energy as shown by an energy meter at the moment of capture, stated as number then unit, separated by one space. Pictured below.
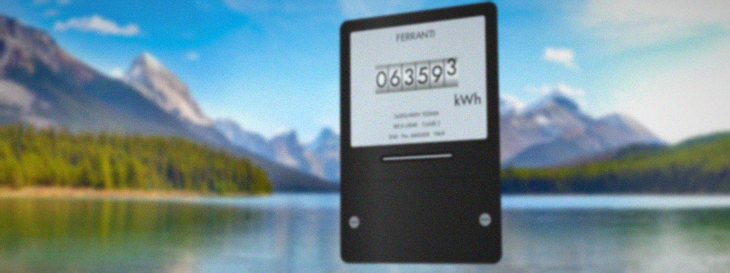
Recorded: 63593 kWh
